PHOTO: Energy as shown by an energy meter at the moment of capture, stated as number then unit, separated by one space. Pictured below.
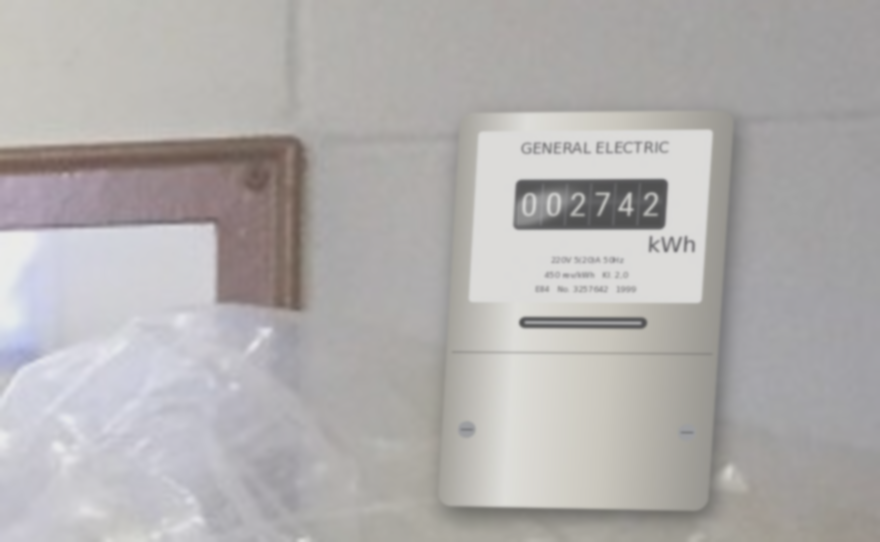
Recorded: 2742 kWh
